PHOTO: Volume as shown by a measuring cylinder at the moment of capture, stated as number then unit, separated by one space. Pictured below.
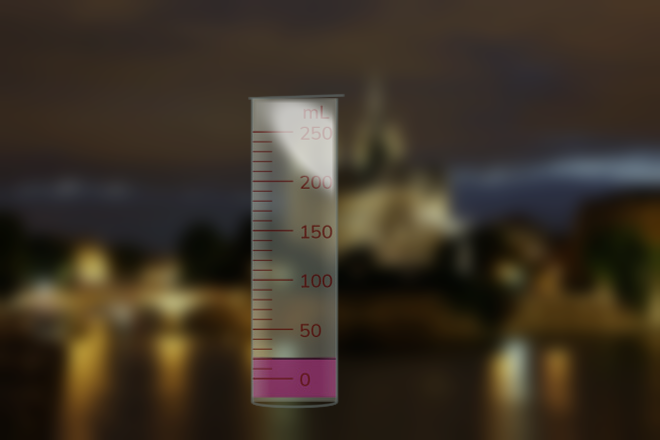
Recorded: 20 mL
